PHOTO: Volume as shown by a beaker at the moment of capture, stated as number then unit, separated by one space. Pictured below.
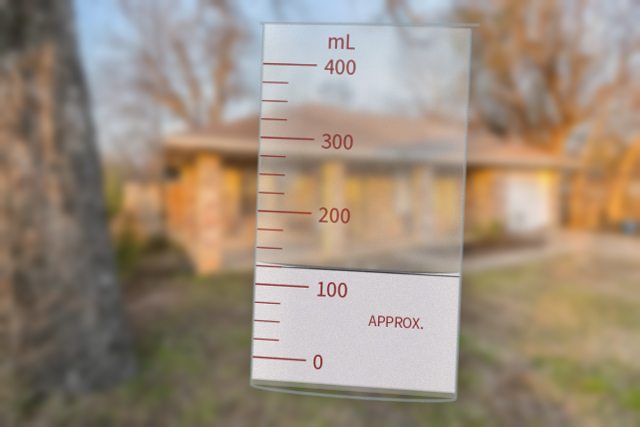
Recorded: 125 mL
